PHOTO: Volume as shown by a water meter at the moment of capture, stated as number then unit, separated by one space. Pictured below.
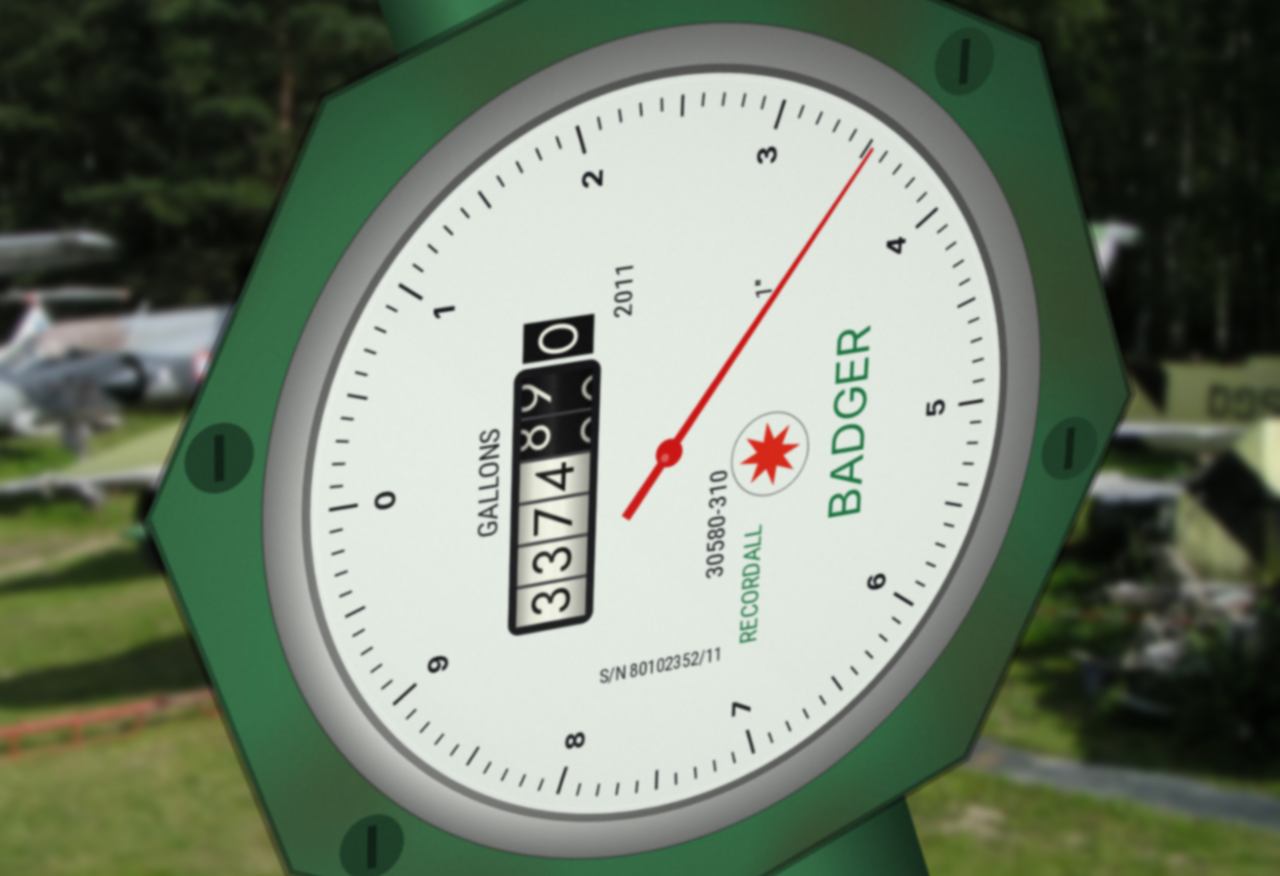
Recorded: 3374893.5 gal
